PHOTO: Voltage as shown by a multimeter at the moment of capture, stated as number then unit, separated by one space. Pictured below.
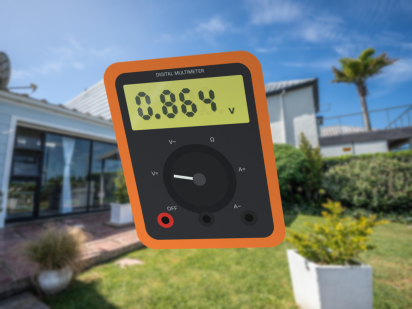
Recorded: 0.864 V
